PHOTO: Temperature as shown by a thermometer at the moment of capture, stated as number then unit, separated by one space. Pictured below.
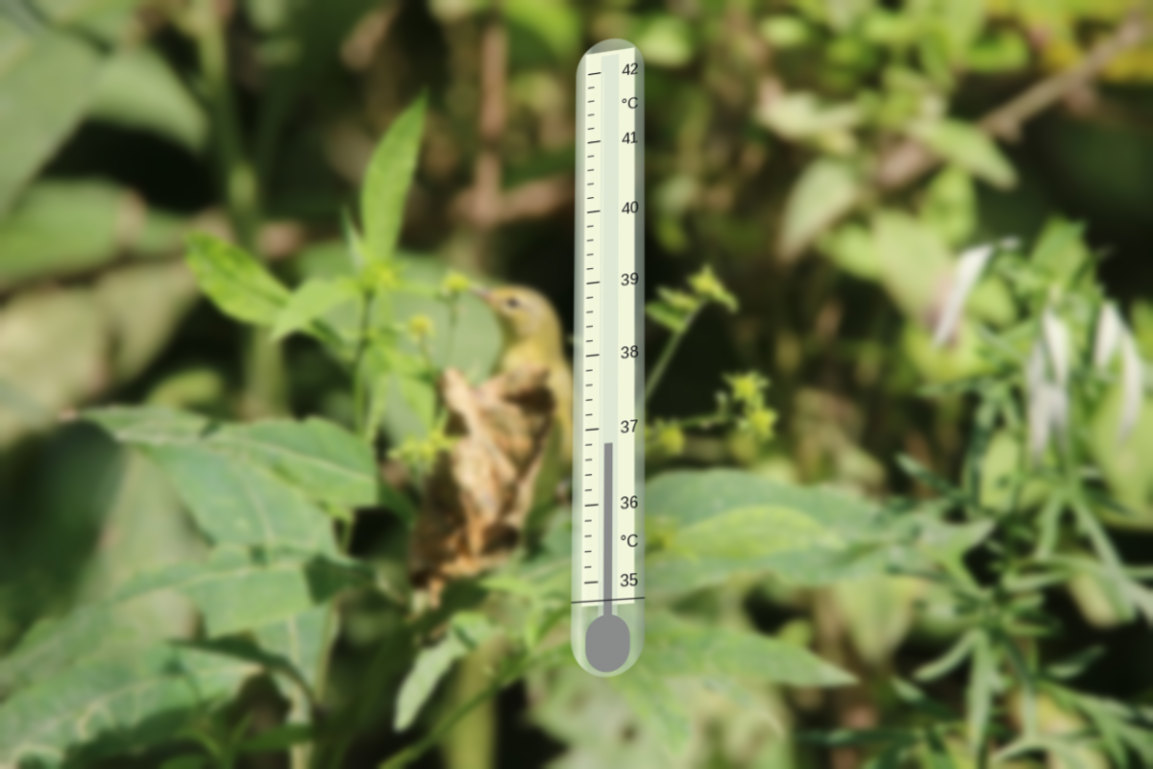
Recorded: 36.8 °C
